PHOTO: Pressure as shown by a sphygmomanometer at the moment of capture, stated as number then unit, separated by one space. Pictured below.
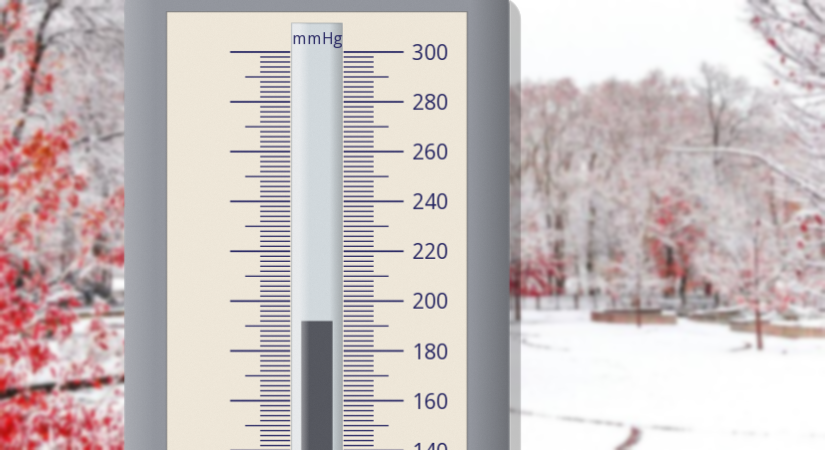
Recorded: 192 mmHg
